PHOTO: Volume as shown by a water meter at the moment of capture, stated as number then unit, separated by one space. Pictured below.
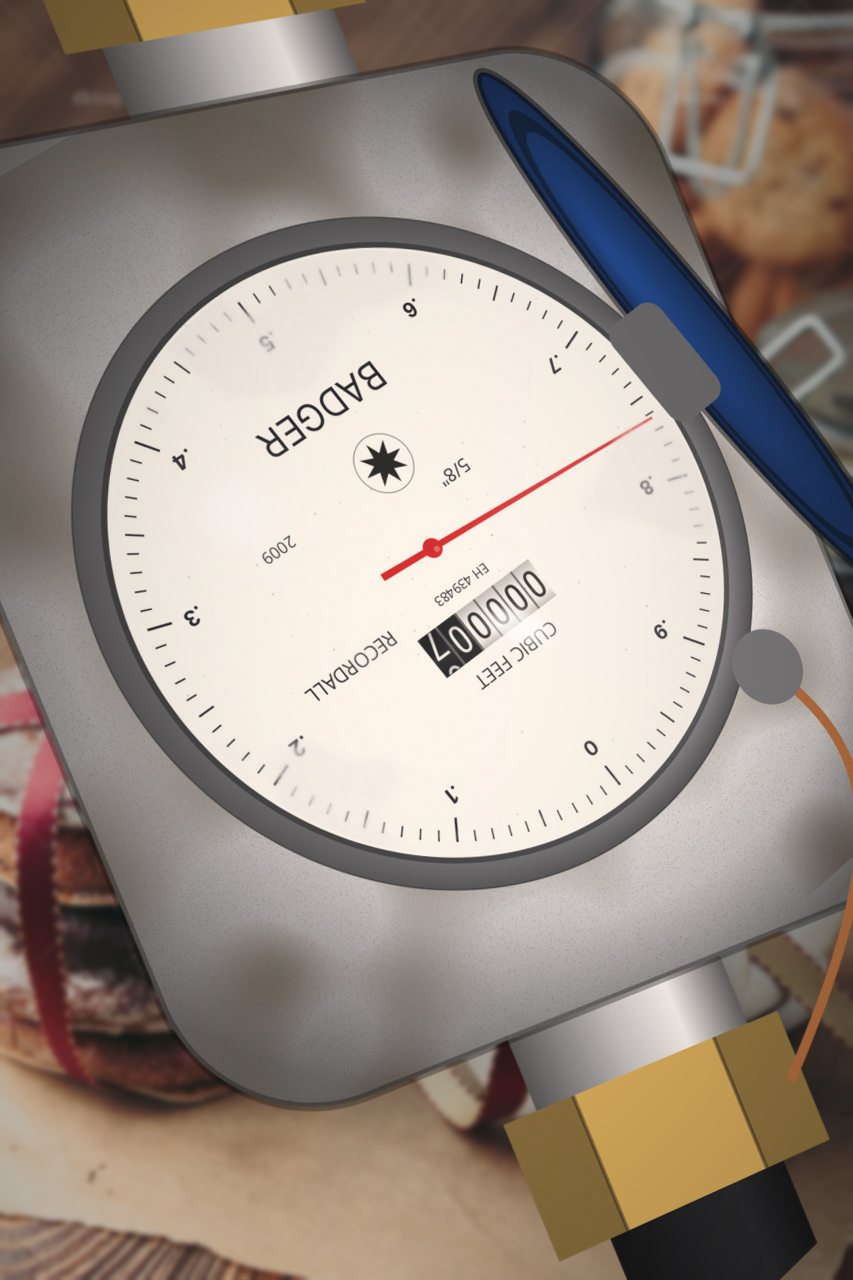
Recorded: 6.76 ft³
